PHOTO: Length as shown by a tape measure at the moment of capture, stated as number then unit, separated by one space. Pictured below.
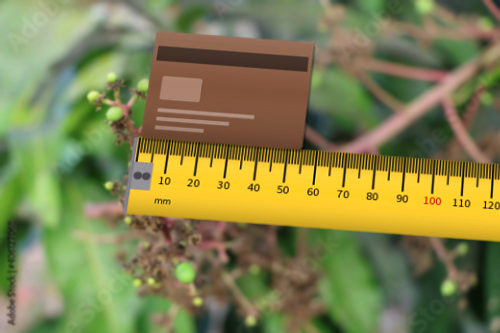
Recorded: 55 mm
